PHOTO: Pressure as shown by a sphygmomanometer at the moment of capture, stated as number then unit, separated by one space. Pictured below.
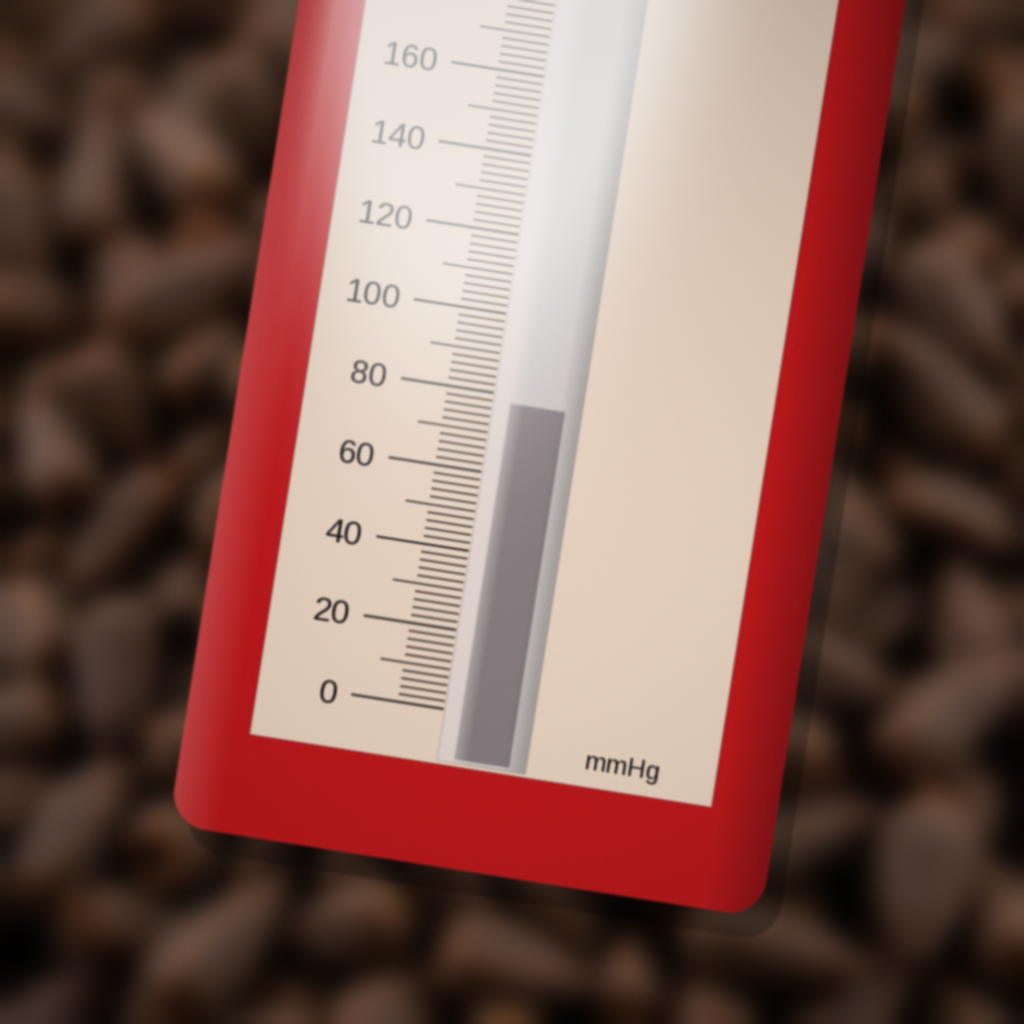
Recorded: 78 mmHg
